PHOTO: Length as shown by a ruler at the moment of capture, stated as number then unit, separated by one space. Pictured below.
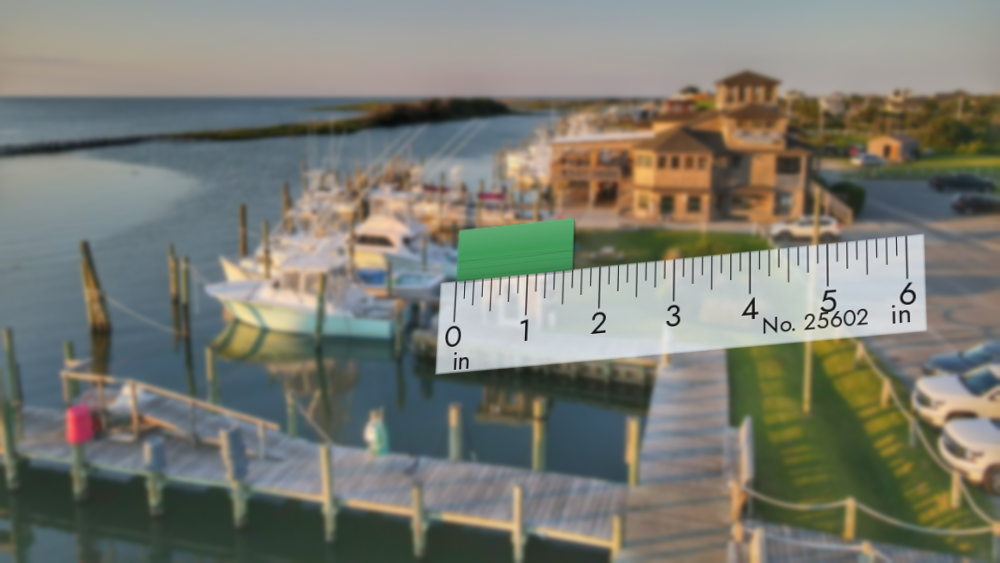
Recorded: 1.625 in
